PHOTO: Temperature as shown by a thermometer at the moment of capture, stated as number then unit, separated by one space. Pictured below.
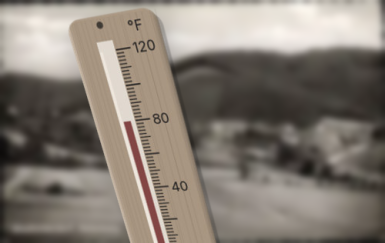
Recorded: 80 °F
